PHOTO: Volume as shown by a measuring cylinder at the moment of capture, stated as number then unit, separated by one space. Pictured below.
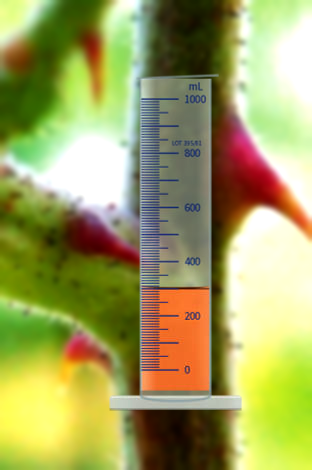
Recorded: 300 mL
